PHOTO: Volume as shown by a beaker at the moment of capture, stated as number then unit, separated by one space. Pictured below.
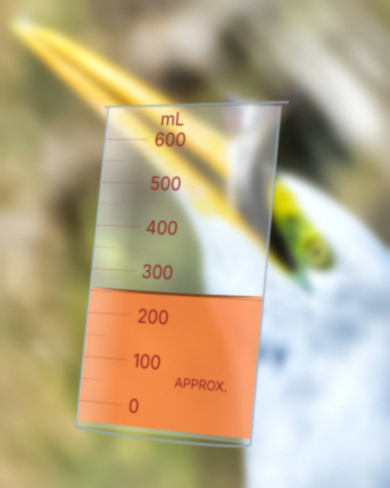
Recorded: 250 mL
